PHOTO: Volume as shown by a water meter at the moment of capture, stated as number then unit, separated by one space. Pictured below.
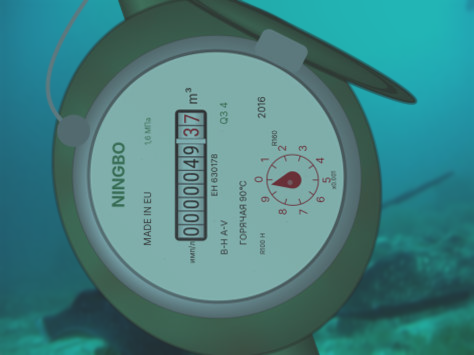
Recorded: 49.369 m³
